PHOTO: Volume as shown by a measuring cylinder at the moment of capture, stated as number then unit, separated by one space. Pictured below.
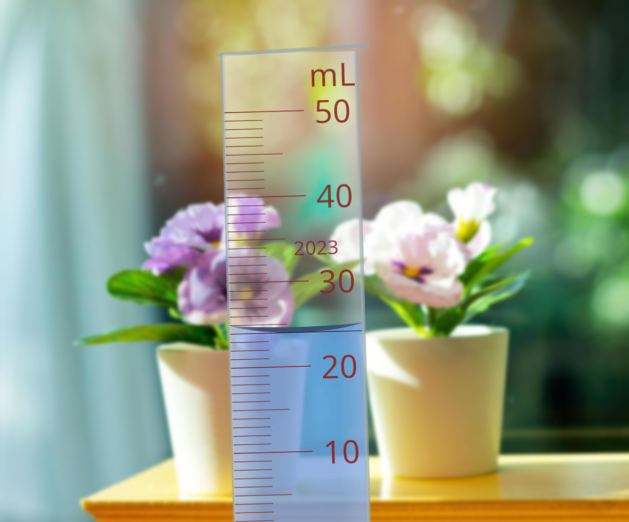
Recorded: 24 mL
